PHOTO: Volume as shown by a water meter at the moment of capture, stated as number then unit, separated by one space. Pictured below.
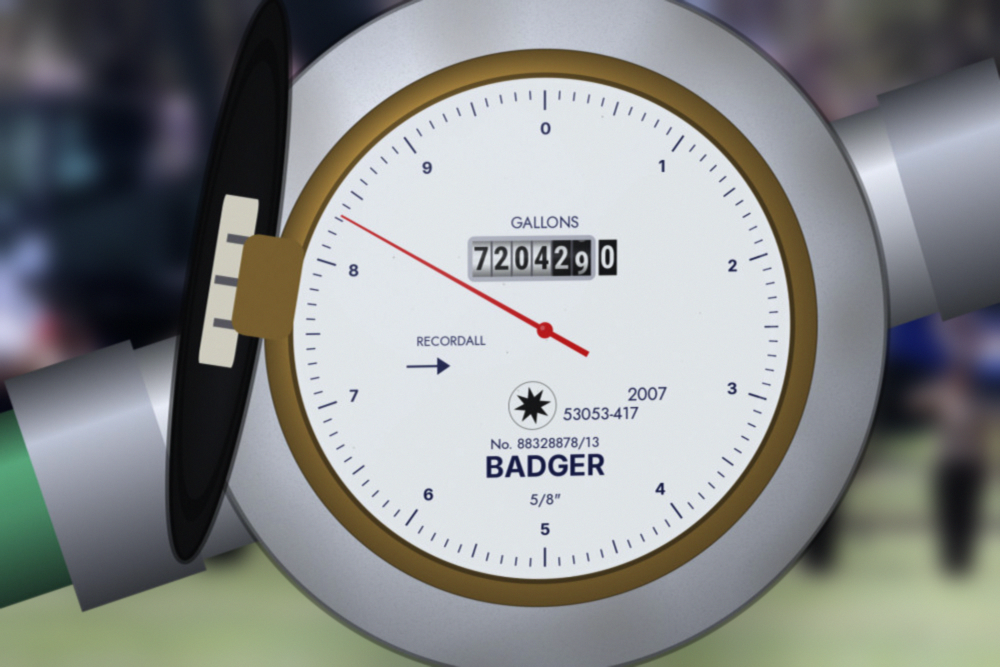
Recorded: 7204288.3 gal
